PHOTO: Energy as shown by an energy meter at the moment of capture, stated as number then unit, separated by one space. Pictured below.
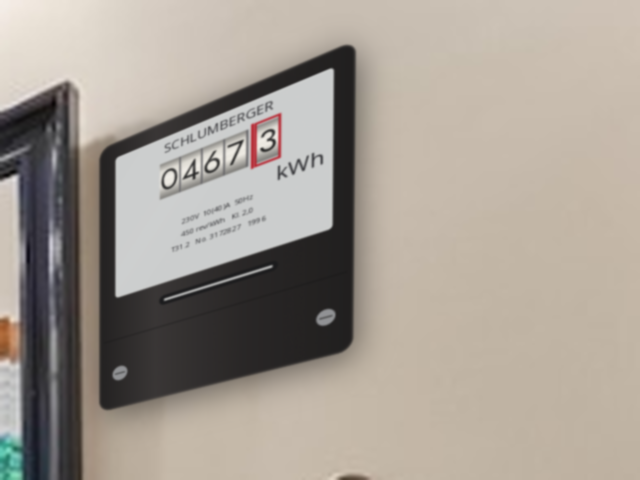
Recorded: 467.3 kWh
